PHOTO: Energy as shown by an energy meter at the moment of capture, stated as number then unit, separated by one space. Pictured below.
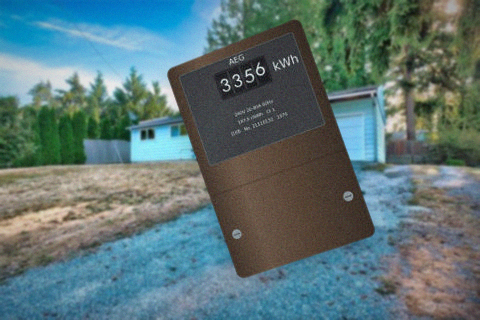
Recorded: 3356 kWh
